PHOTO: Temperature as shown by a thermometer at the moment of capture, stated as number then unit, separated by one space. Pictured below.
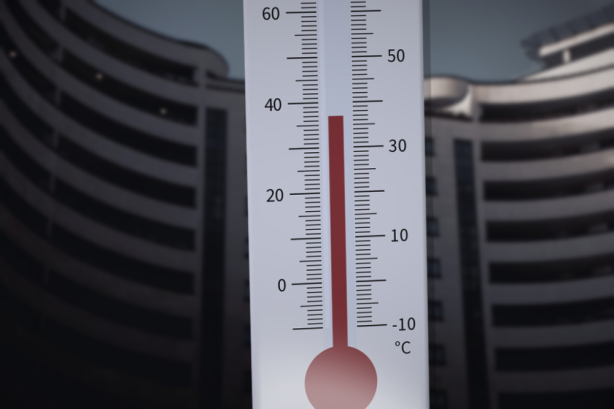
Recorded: 37 °C
